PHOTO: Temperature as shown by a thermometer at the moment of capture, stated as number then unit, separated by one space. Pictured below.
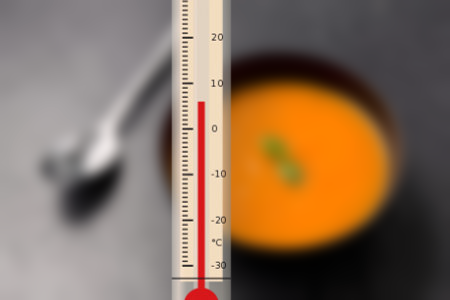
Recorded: 6 °C
